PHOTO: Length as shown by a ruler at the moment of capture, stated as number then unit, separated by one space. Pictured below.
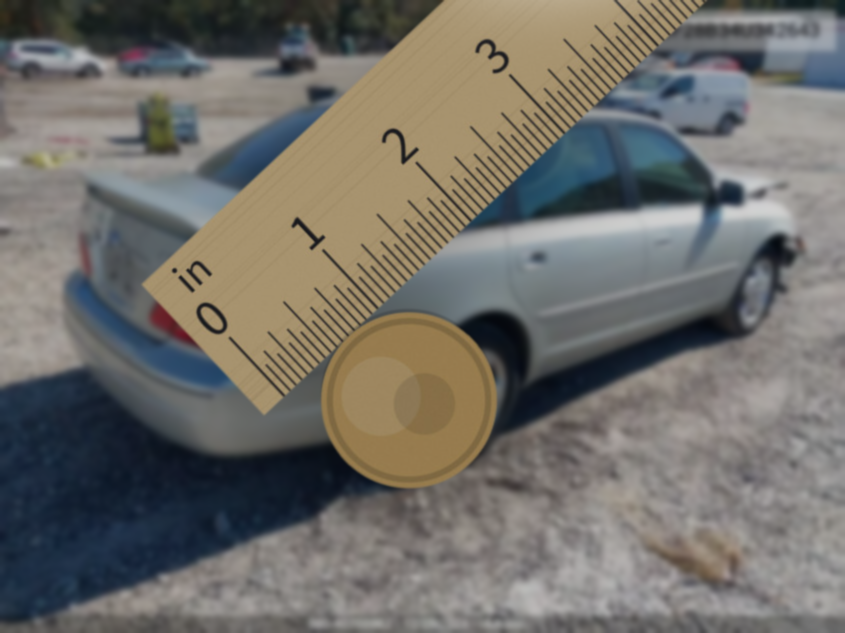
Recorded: 1.375 in
